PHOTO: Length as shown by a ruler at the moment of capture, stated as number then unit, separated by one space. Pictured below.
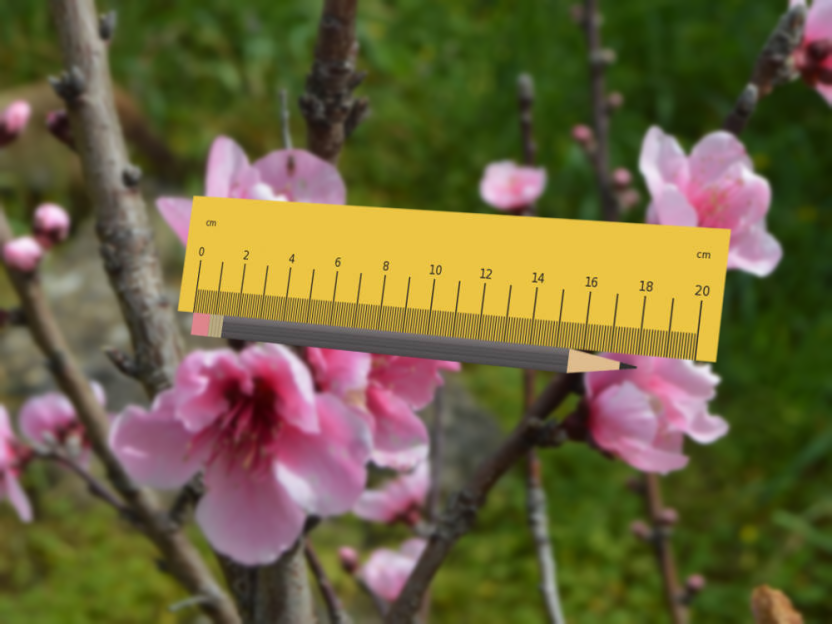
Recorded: 18 cm
